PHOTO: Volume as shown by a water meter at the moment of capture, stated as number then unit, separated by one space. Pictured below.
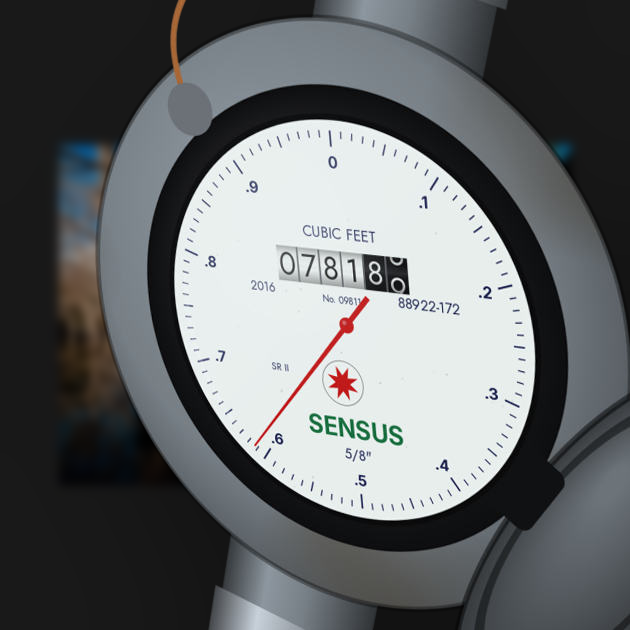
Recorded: 78188.61 ft³
